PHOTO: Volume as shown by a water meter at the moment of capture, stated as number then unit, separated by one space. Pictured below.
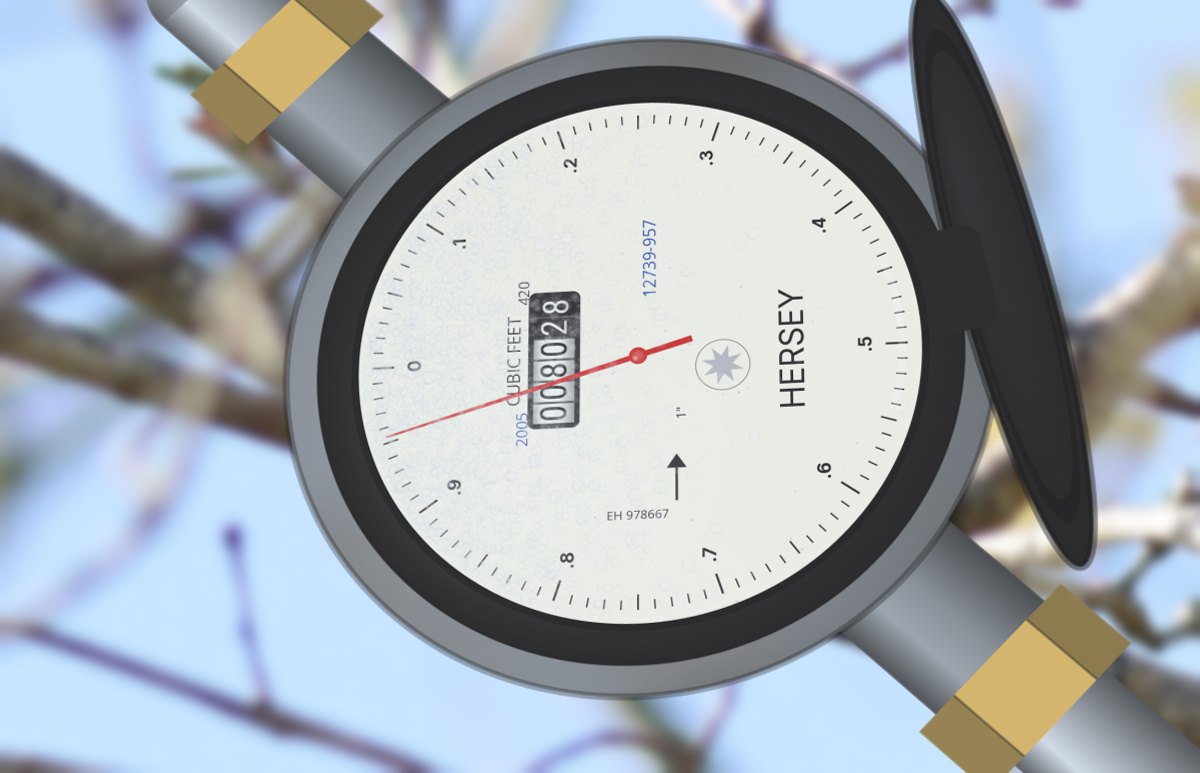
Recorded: 8027.95 ft³
